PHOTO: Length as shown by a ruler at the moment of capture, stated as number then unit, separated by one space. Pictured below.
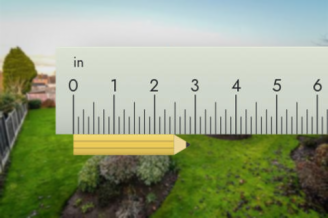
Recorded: 2.875 in
